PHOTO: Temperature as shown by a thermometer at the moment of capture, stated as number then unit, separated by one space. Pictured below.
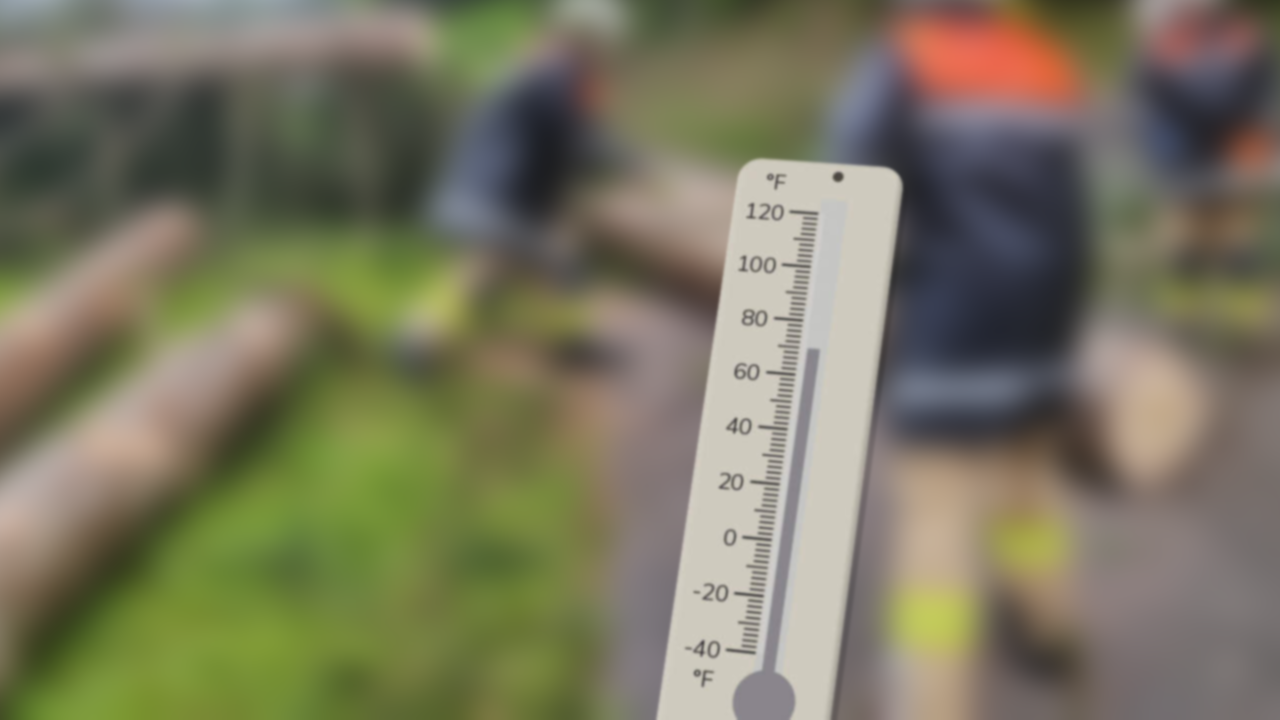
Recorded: 70 °F
